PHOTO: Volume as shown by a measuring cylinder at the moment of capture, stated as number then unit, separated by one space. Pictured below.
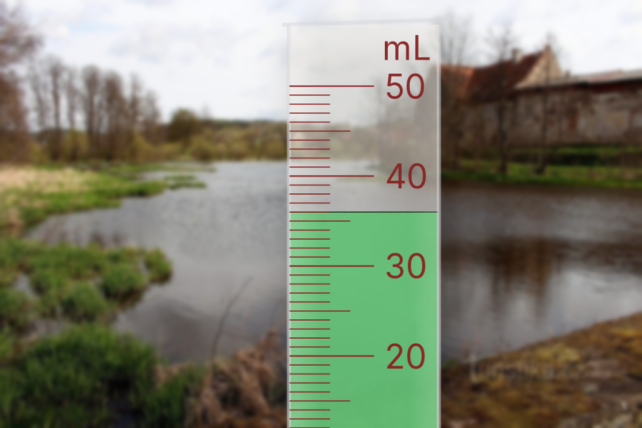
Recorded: 36 mL
